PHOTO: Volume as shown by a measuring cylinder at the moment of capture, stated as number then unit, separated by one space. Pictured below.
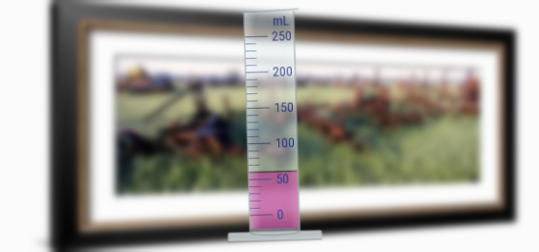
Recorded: 60 mL
